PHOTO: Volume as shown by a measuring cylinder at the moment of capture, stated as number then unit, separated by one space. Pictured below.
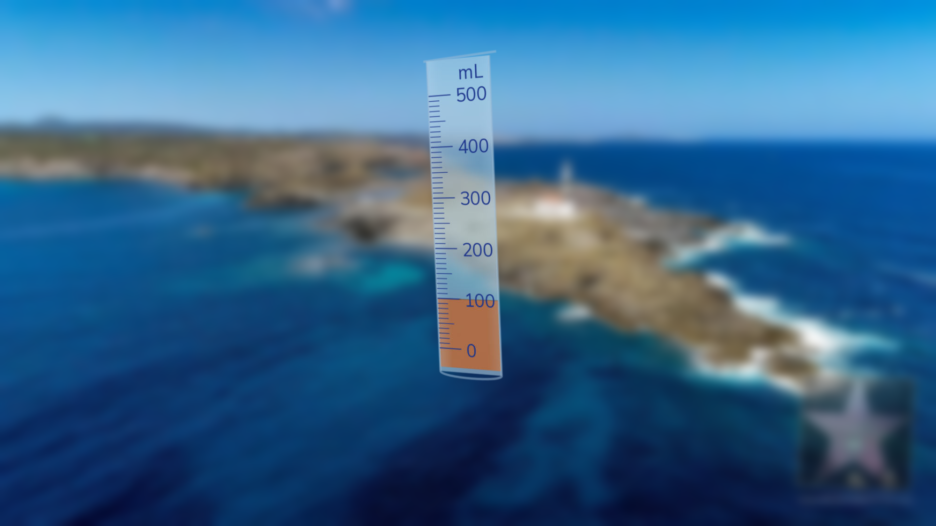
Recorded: 100 mL
